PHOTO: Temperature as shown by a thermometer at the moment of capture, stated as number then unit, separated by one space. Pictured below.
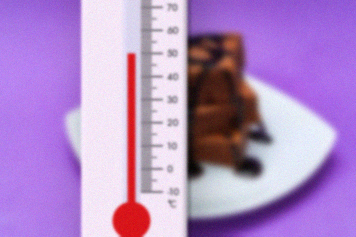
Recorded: 50 °C
